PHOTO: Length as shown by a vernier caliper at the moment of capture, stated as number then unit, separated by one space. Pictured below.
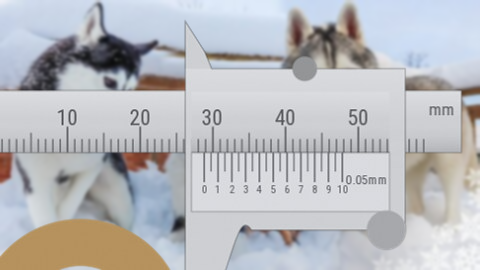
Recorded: 28.8 mm
